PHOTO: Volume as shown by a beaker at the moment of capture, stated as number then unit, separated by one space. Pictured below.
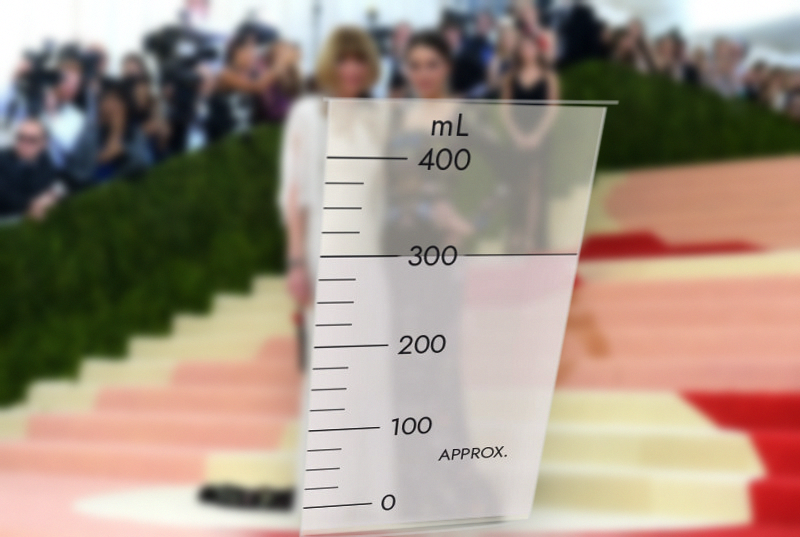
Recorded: 300 mL
